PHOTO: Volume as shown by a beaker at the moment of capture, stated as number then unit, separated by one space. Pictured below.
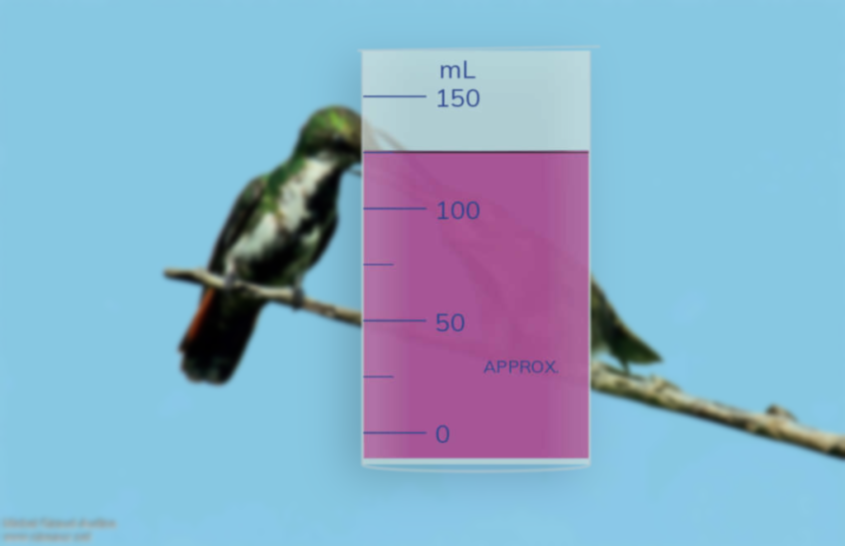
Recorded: 125 mL
